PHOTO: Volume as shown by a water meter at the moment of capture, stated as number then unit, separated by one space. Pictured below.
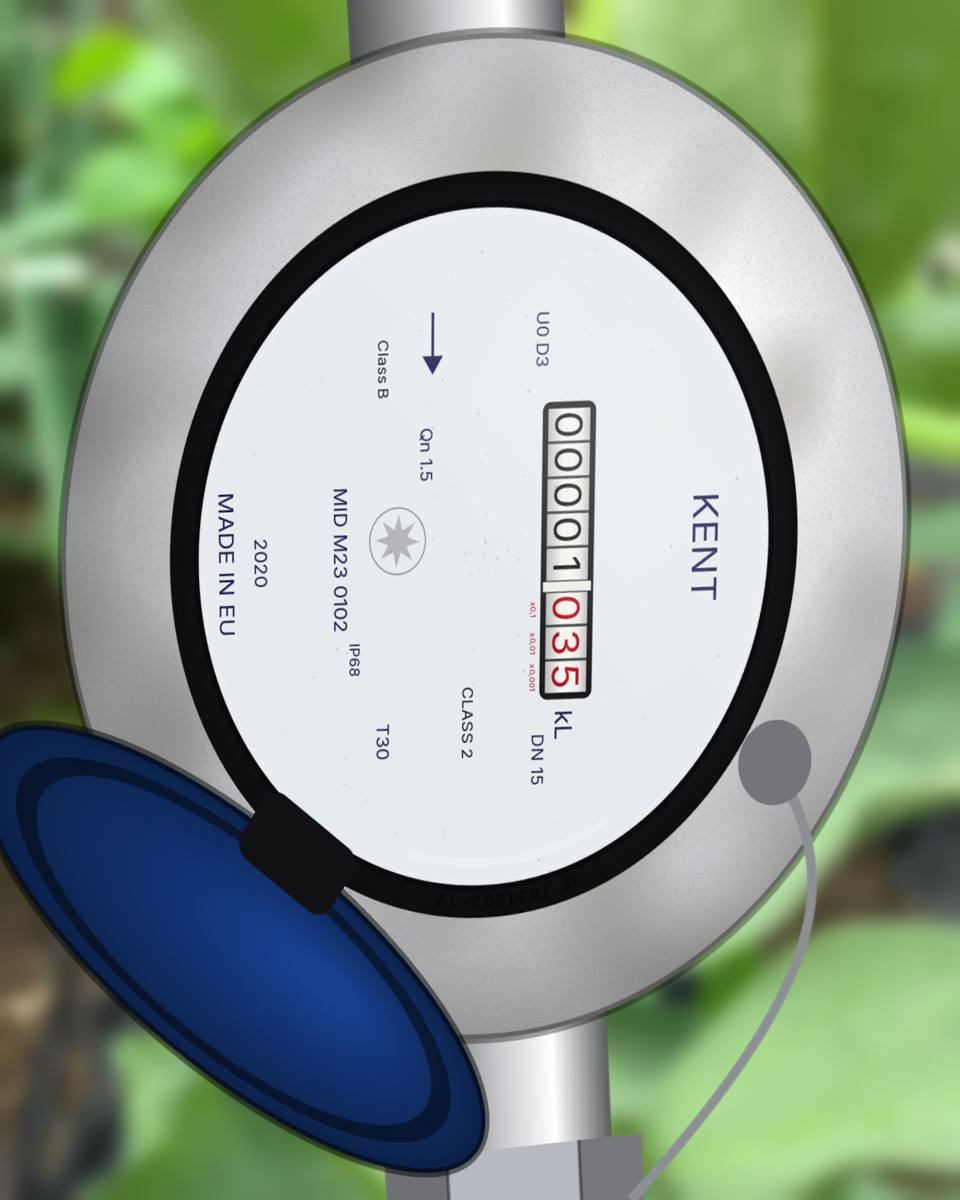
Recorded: 1.035 kL
